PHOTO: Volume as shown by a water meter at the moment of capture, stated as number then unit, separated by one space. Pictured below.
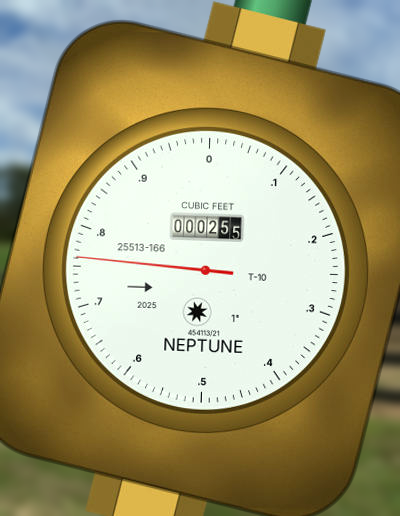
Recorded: 254.76 ft³
